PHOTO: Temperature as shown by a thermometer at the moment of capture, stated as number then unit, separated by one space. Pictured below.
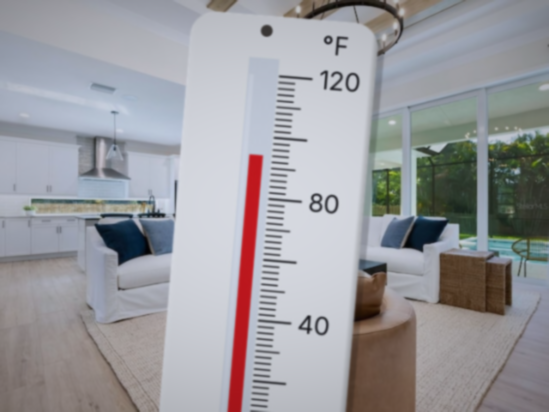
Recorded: 94 °F
